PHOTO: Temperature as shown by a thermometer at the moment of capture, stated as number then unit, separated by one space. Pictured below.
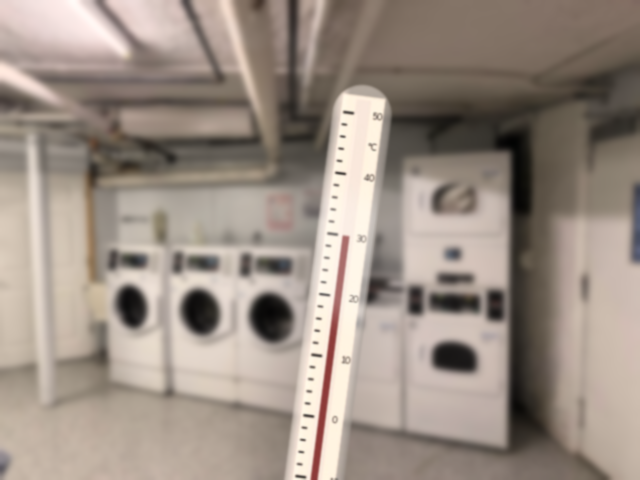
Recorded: 30 °C
